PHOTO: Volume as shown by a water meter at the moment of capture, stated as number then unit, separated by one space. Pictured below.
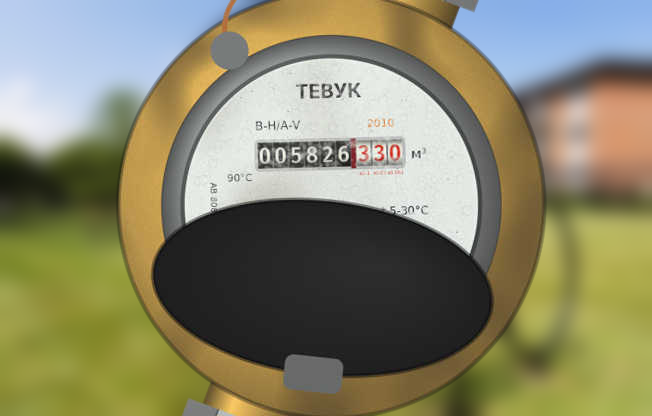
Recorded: 5826.330 m³
